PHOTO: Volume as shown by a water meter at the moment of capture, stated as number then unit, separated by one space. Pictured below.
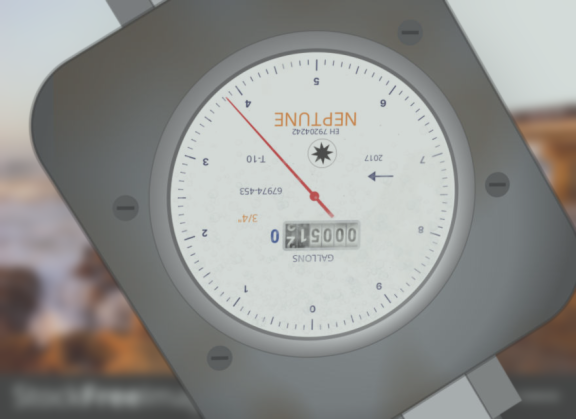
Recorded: 5123.8 gal
